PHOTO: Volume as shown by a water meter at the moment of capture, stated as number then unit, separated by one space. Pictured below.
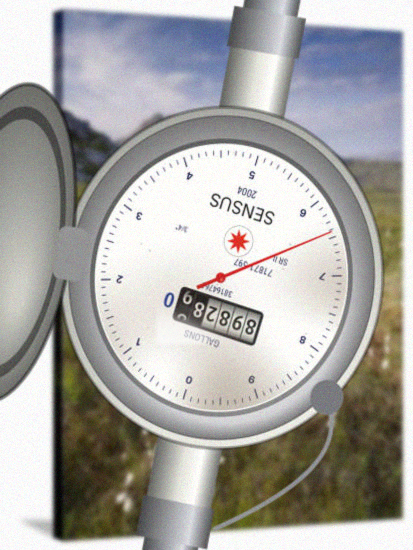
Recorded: 8982886.4 gal
